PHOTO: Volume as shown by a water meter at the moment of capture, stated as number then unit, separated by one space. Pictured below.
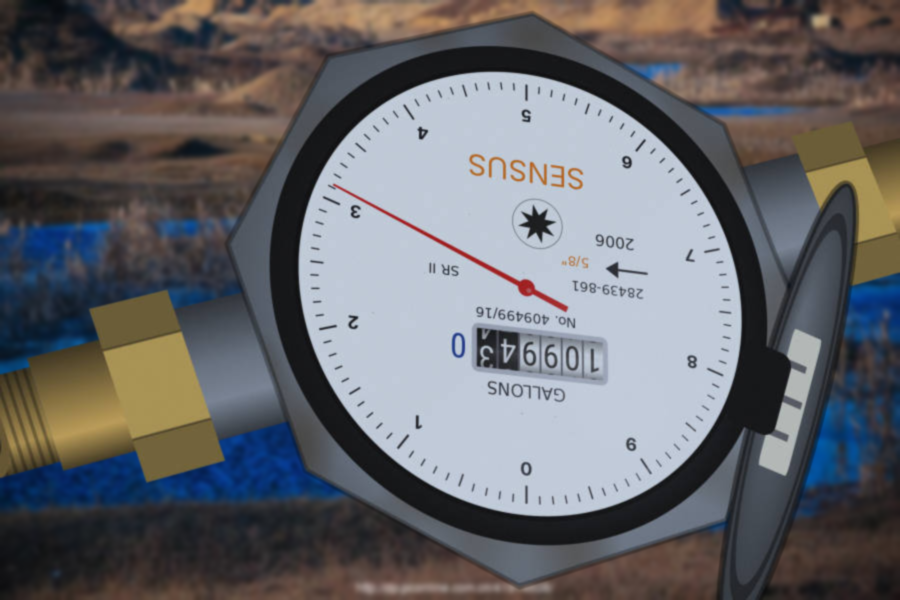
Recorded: 1099433.1 gal
